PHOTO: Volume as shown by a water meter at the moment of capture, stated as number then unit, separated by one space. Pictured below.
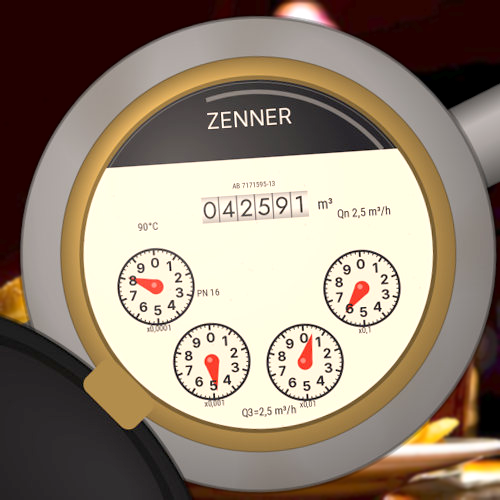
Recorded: 42591.6048 m³
